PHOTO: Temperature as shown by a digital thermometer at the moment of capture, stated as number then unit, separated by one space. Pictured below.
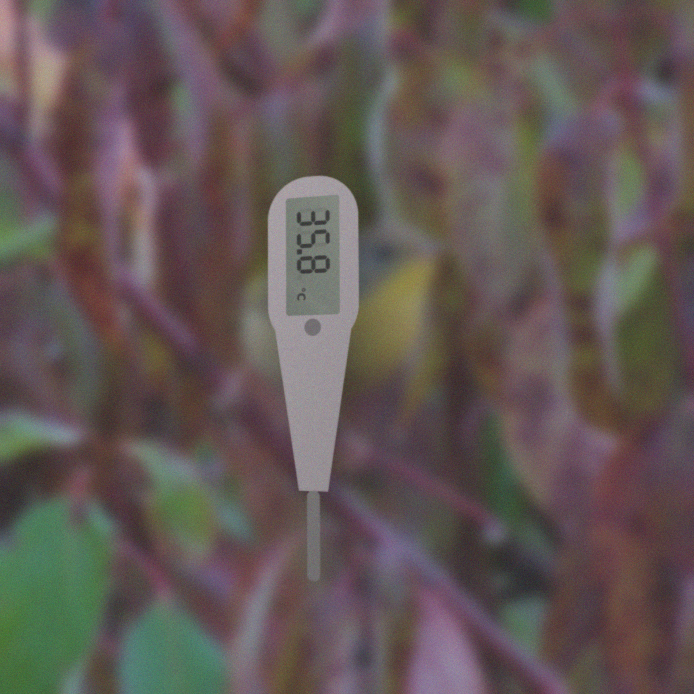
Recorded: 35.8 °C
